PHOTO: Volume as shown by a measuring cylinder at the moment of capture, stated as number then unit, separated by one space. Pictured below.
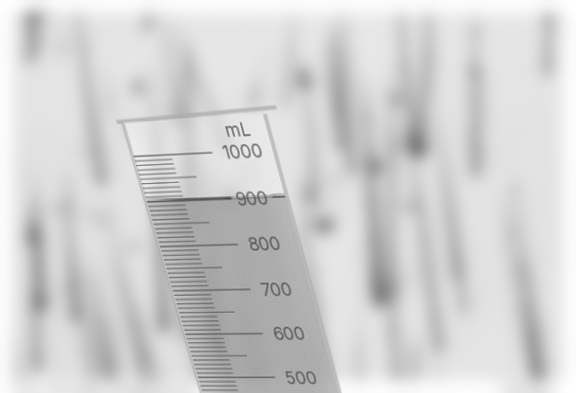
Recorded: 900 mL
